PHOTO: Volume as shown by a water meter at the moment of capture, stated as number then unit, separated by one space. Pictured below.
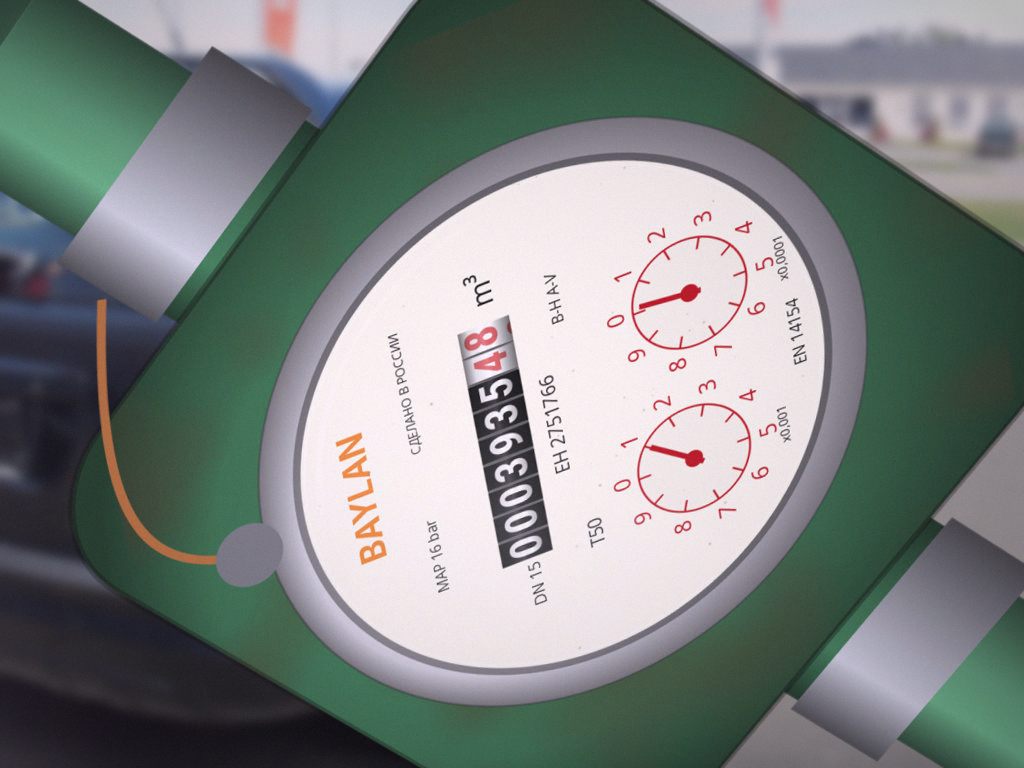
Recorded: 3935.4810 m³
